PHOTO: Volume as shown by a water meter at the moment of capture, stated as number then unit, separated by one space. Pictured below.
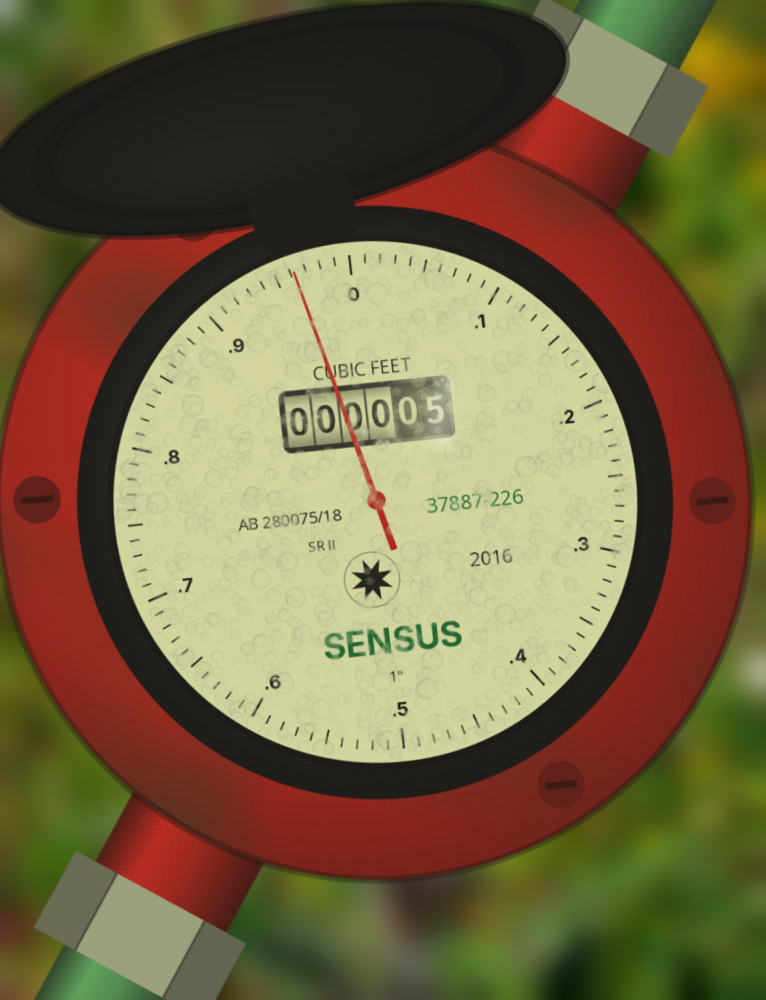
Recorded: 4.96 ft³
